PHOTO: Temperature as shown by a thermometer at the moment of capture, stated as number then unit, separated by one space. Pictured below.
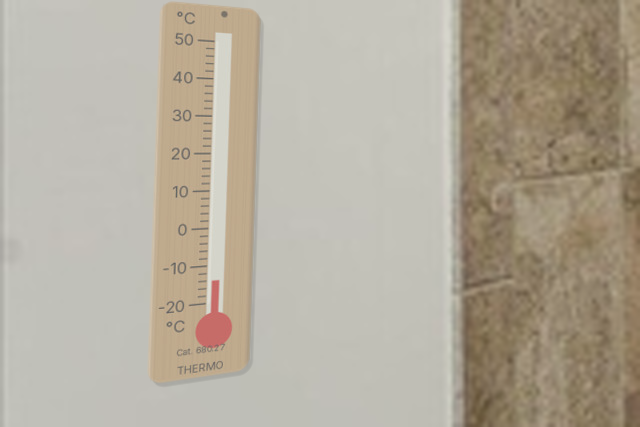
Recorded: -14 °C
